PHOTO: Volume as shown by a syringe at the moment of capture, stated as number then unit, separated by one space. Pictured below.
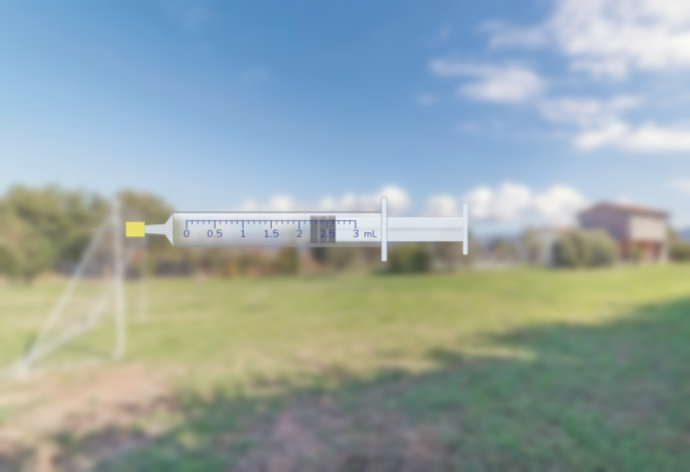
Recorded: 2.2 mL
